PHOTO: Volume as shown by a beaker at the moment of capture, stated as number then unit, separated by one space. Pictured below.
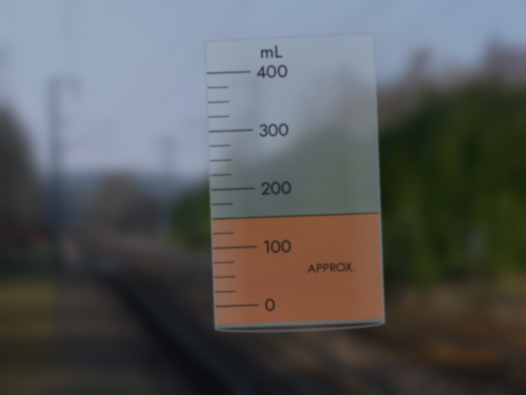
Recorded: 150 mL
